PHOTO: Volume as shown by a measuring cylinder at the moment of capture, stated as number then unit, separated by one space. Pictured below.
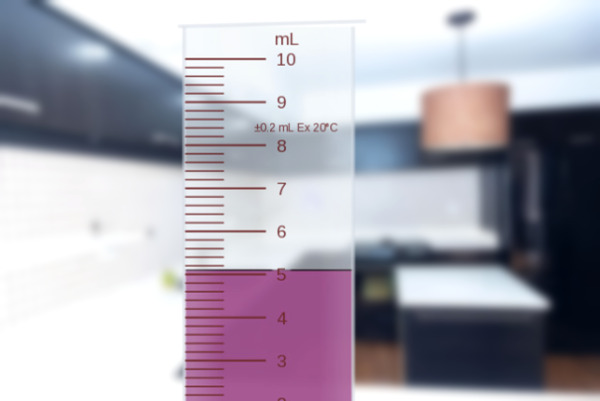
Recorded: 5.1 mL
